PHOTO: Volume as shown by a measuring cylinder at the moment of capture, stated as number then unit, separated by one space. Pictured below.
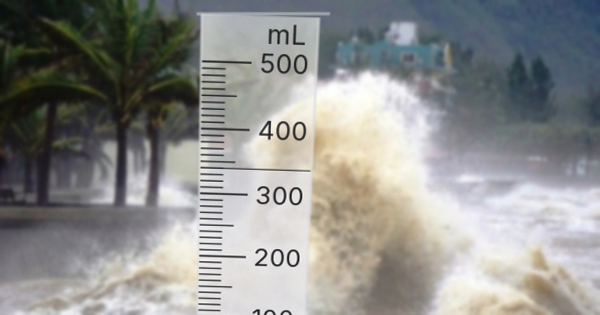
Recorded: 340 mL
